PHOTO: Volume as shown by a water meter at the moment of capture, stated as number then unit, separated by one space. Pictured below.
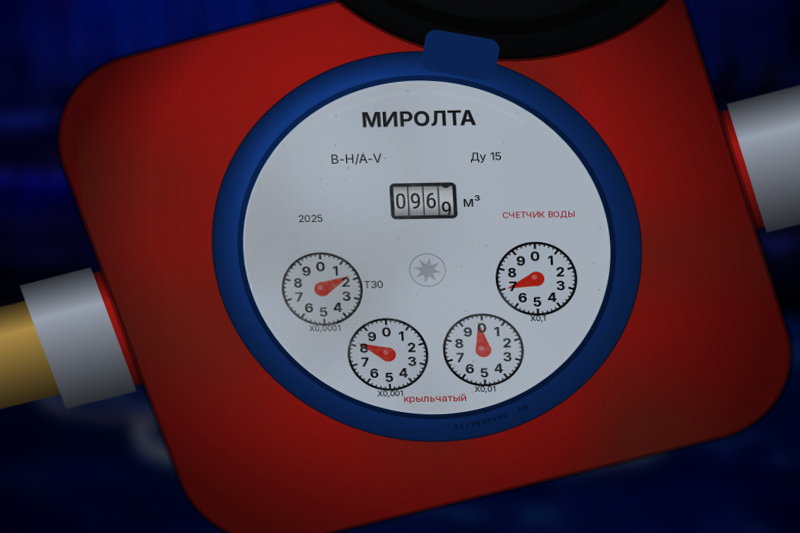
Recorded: 968.6981 m³
